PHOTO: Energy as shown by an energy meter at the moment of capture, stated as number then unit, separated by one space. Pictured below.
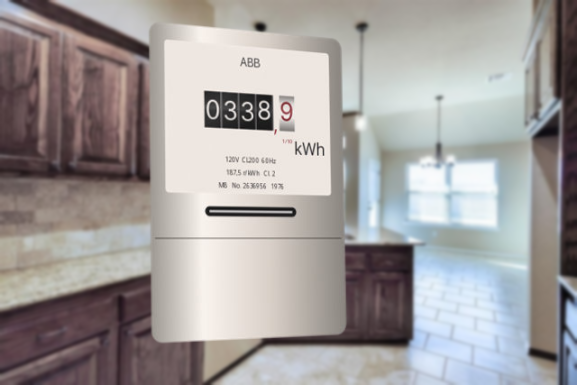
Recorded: 338.9 kWh
